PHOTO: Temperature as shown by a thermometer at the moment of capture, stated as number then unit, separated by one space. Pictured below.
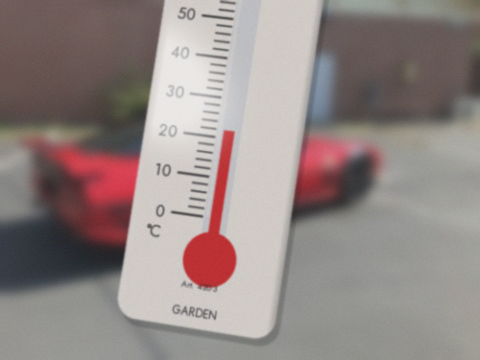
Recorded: 22 °C
